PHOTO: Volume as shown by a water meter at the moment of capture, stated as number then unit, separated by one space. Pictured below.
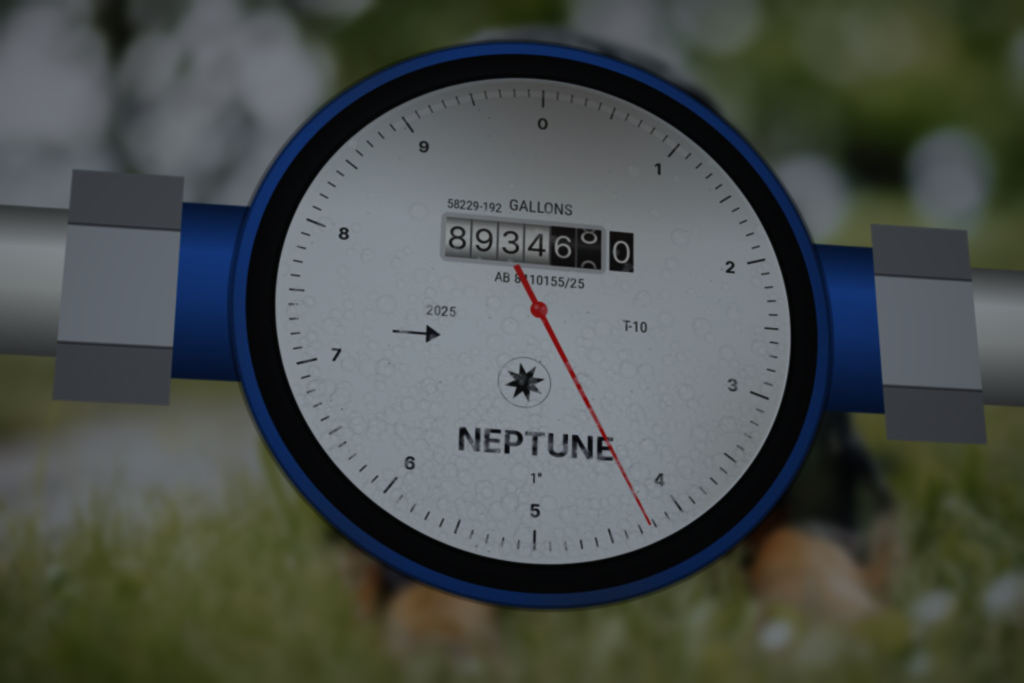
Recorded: 8934684.2 gal
